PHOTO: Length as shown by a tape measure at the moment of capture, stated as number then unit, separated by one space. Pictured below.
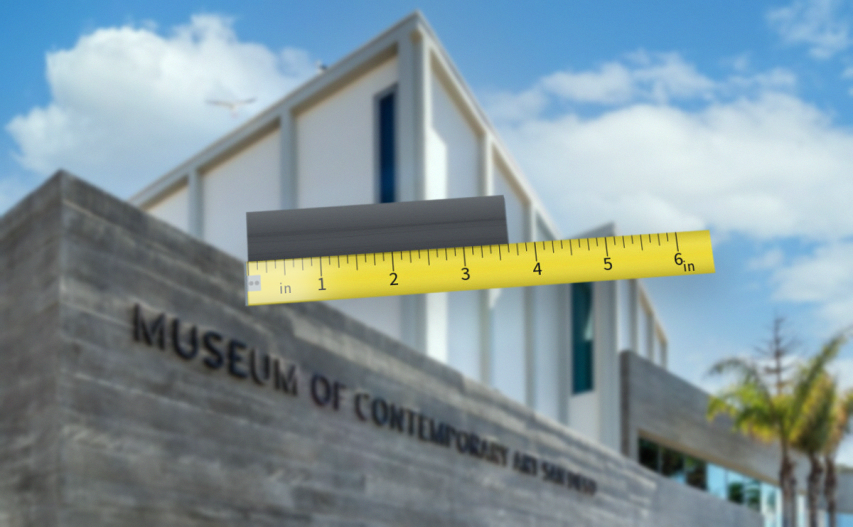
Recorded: 3.625 in
